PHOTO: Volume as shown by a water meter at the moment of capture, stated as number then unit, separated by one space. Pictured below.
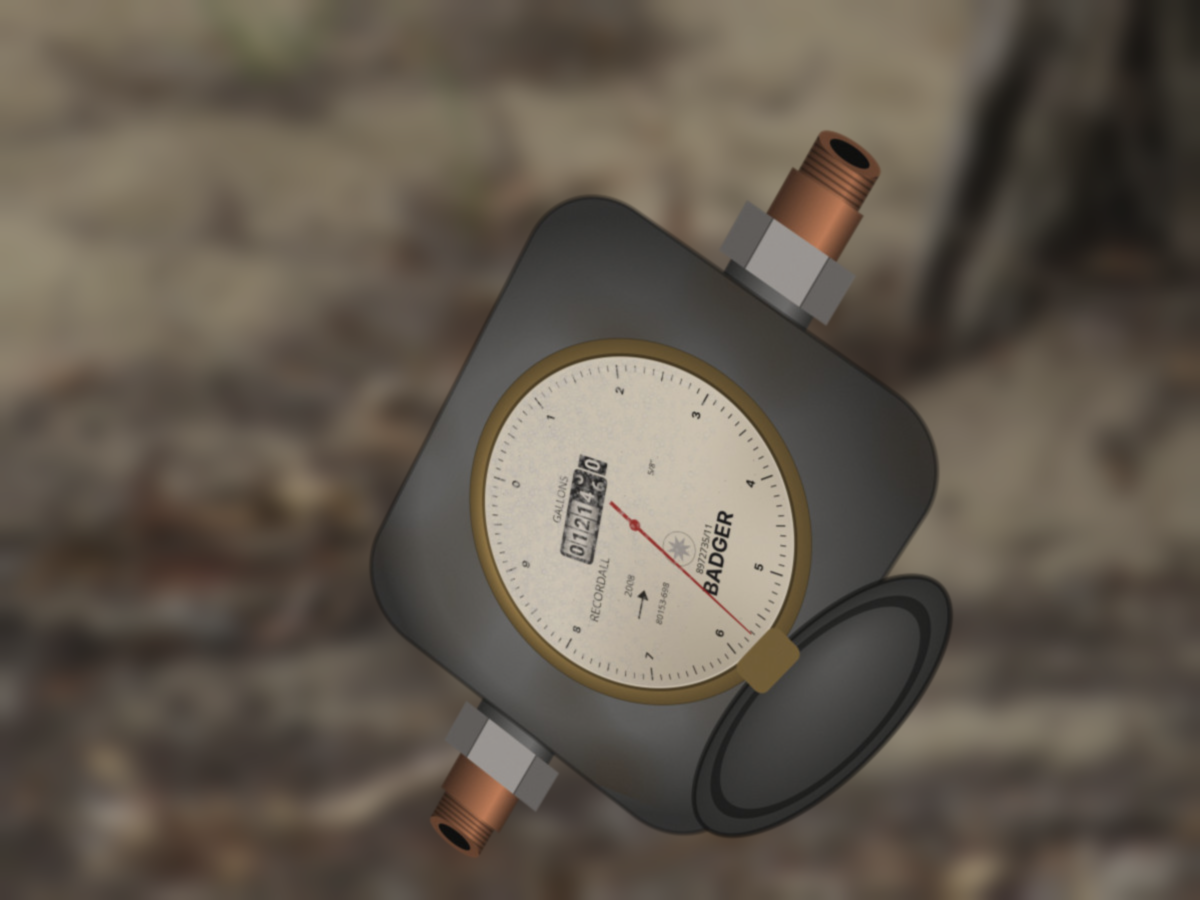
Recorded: 121455.7 gal
